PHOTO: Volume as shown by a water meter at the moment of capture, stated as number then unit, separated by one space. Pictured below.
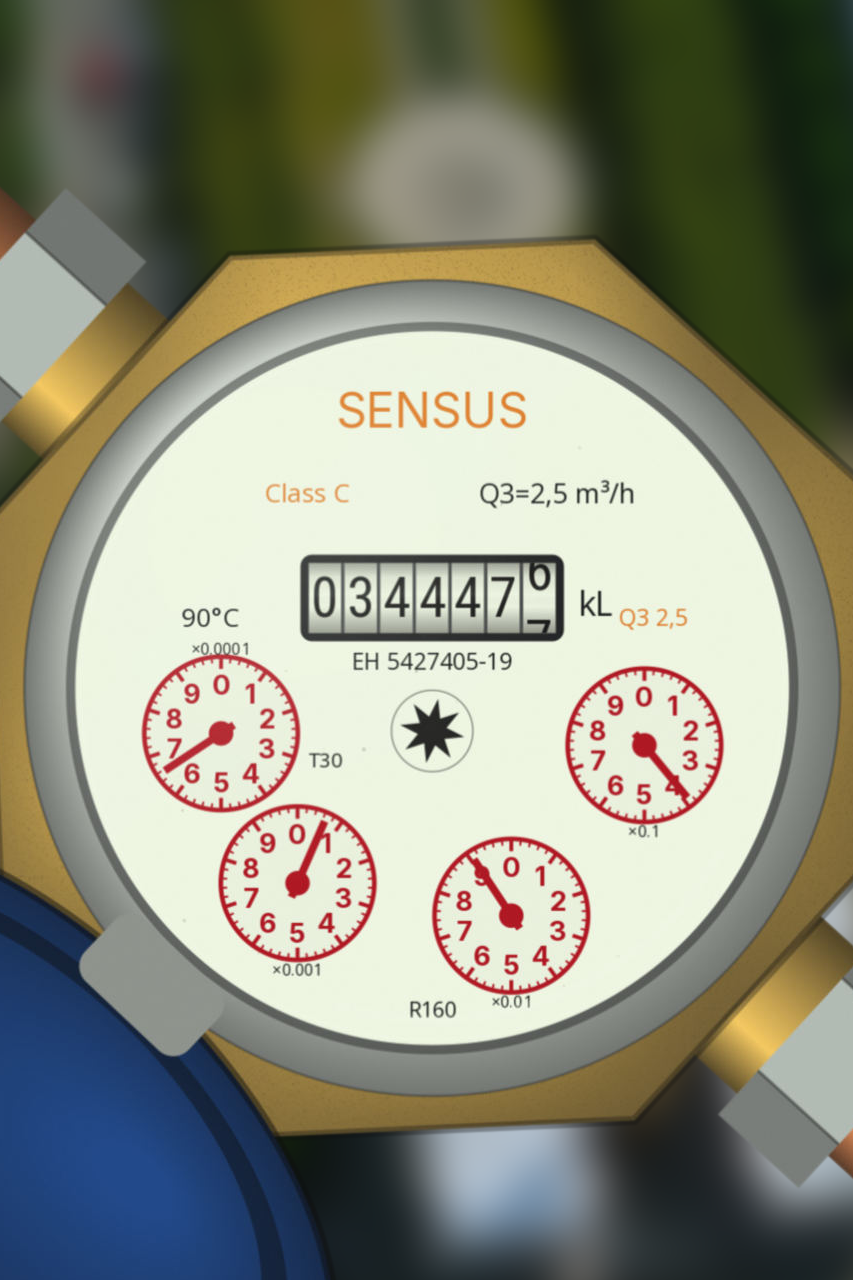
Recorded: 344476.3906 kL
